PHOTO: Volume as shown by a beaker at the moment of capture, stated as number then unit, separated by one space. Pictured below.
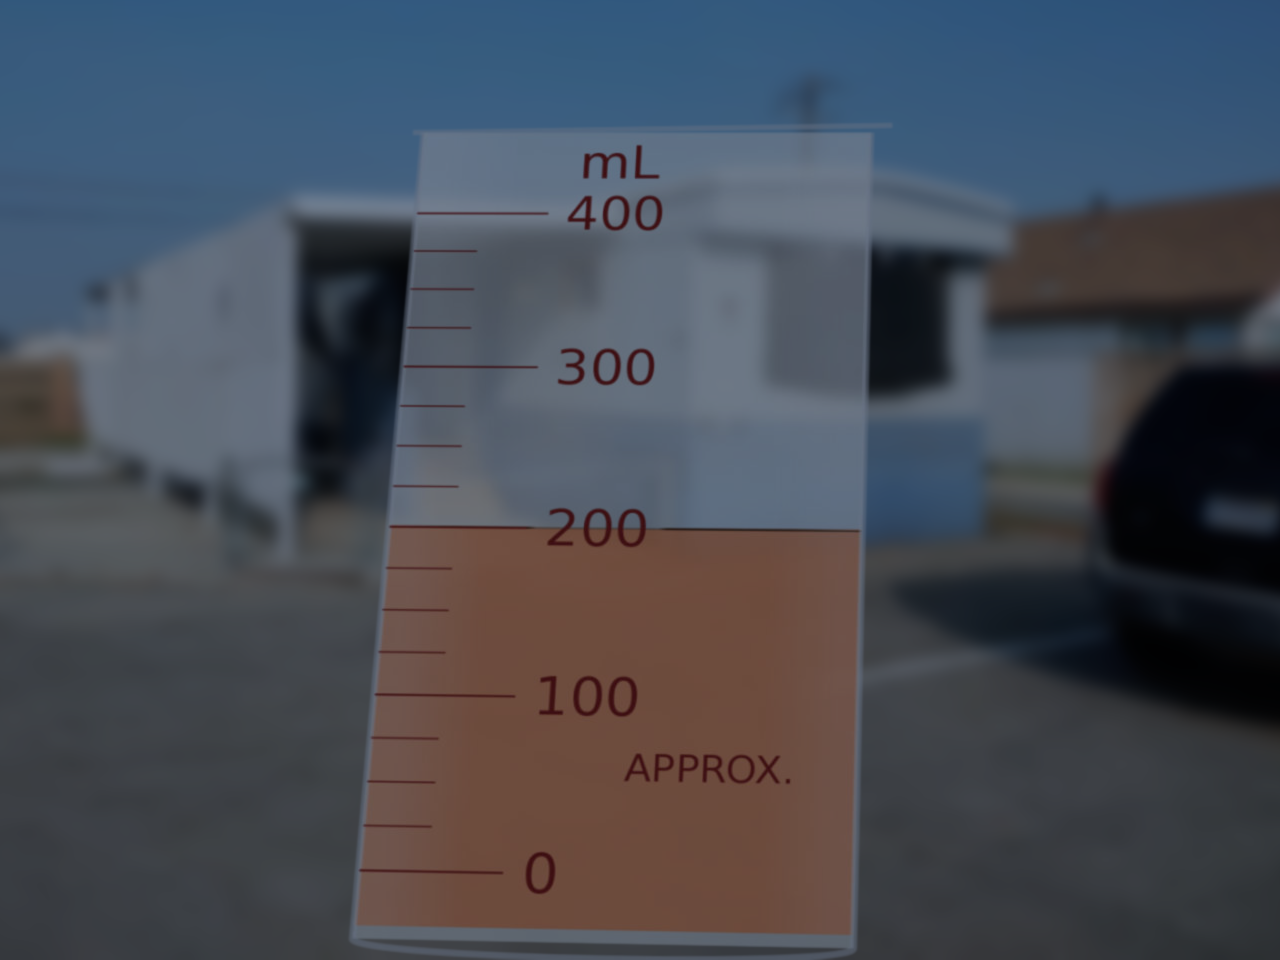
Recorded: 200 mL
